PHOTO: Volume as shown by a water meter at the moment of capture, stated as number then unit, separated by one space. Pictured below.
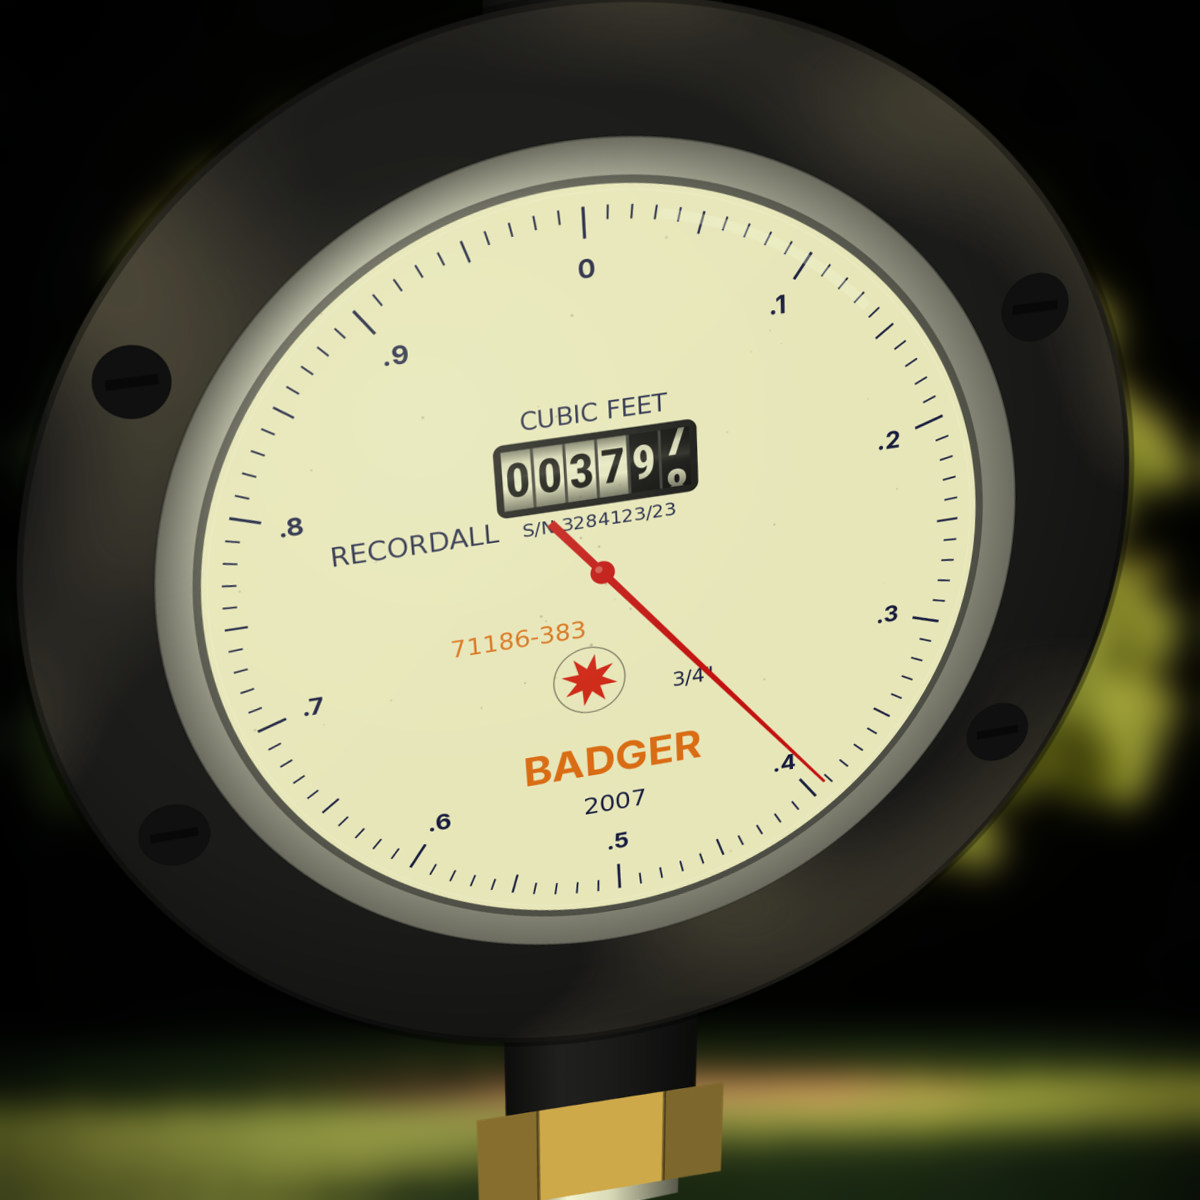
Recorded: 3797.39 ft³
